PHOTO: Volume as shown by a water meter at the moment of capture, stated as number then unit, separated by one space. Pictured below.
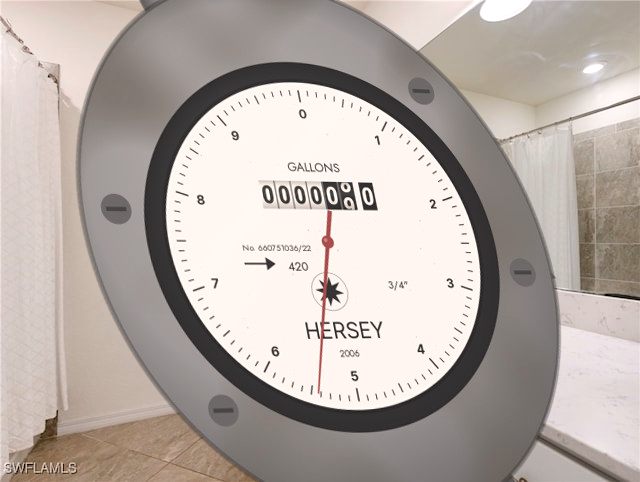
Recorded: 85.4 gal
